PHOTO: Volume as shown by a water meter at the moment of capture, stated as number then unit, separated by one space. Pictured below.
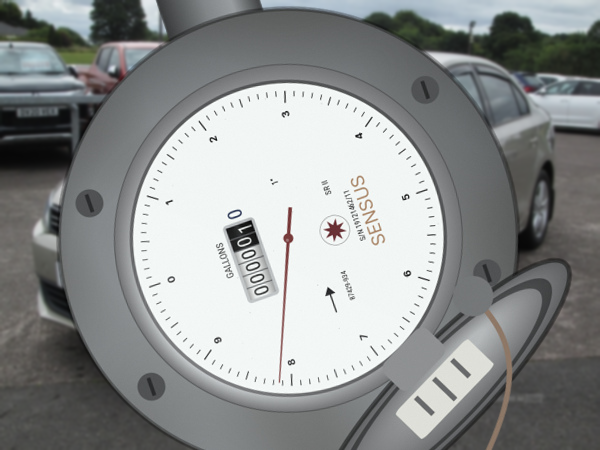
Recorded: 8.1 gal
